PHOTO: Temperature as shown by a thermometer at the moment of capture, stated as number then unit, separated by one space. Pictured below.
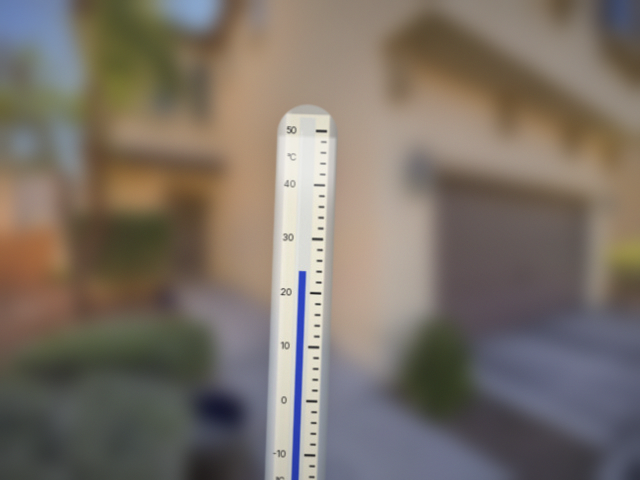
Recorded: 24 °C
